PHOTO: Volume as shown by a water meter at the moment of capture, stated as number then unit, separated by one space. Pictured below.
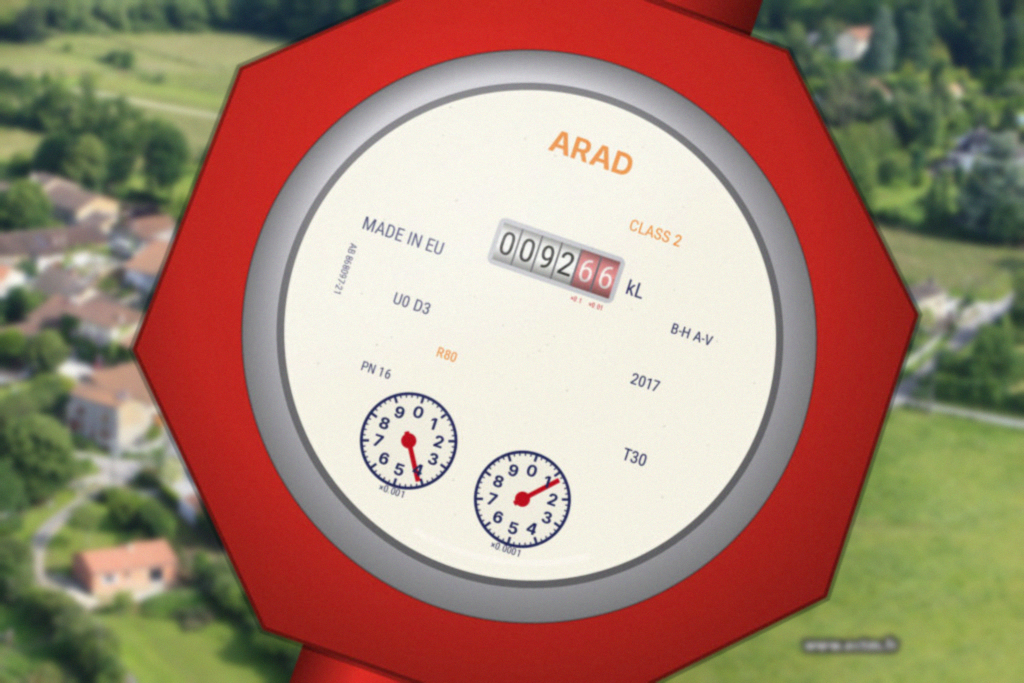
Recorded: 92.6641 kL
